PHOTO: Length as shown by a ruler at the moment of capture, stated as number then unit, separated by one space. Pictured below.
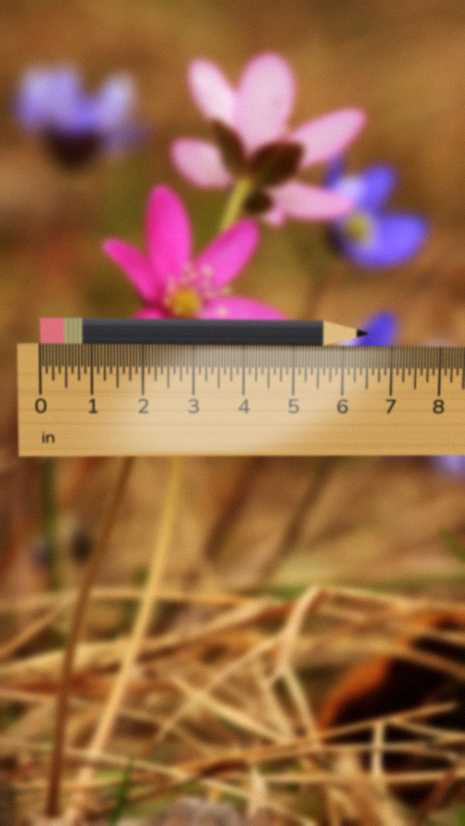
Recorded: 6.5 in
